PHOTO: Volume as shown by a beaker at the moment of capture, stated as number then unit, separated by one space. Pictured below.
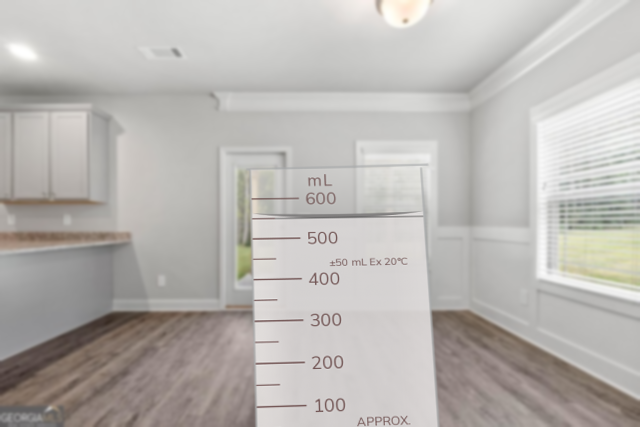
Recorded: 550 mL
